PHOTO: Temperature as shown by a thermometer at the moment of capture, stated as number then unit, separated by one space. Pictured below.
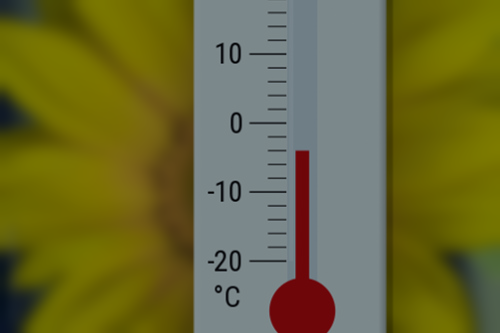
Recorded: -4 °C
